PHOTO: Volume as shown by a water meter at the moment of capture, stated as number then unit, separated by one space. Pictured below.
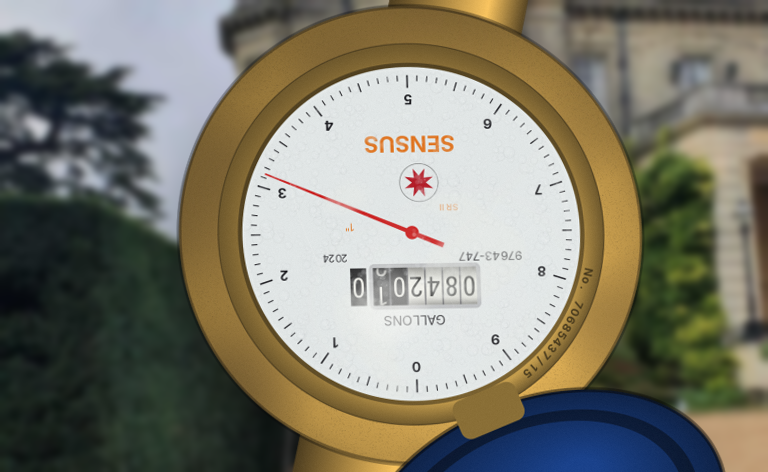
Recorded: 842013.1 gal
